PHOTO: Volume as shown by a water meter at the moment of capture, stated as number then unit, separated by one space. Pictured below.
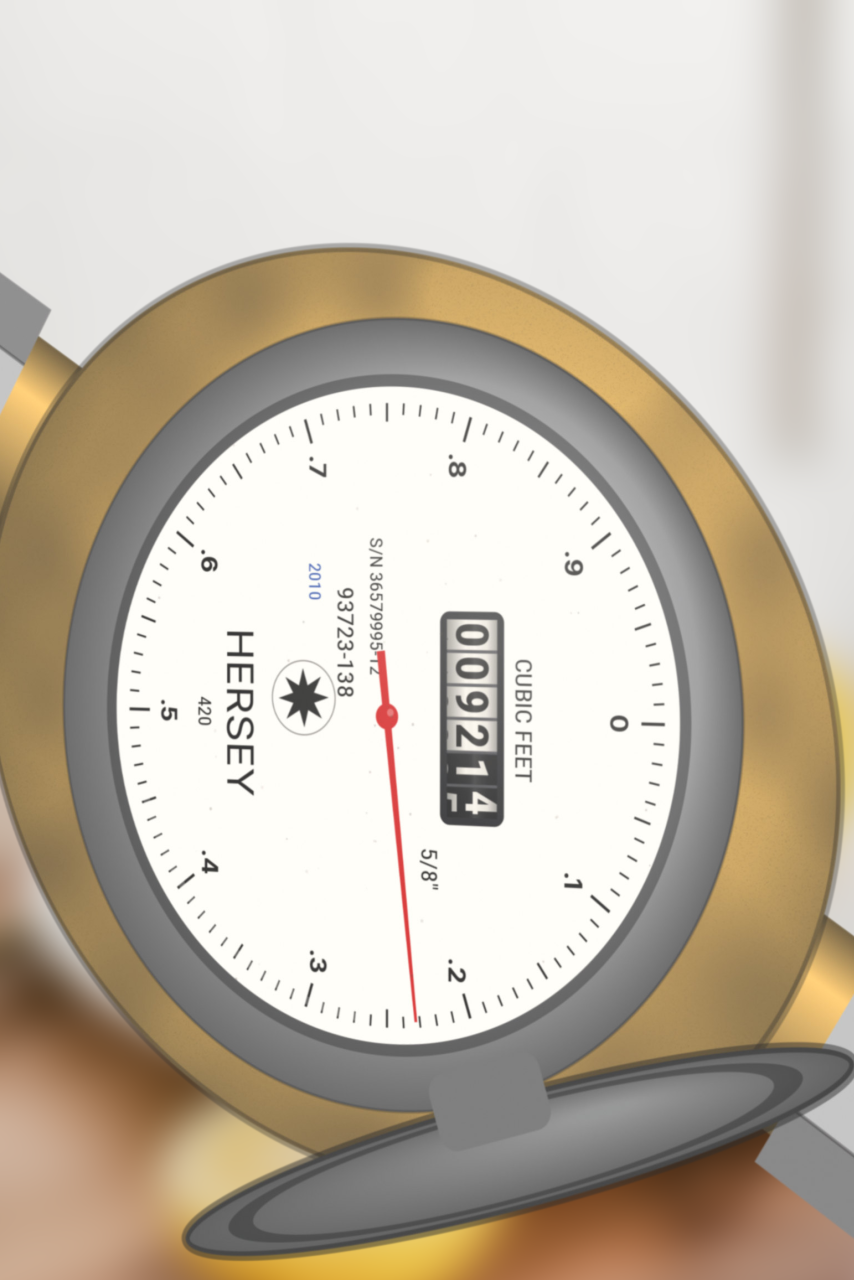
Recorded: 9214.23 ft³
